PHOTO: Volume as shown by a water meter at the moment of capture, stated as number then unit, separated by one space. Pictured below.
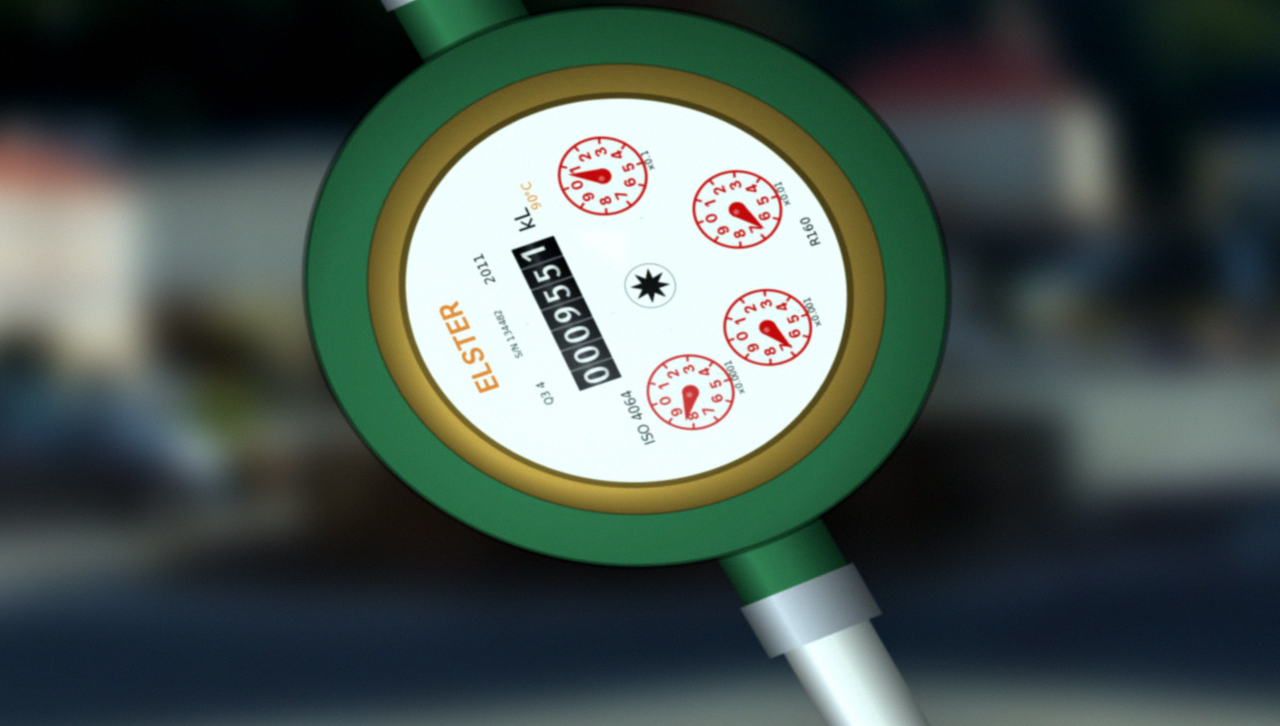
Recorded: 9551.0668 kL
